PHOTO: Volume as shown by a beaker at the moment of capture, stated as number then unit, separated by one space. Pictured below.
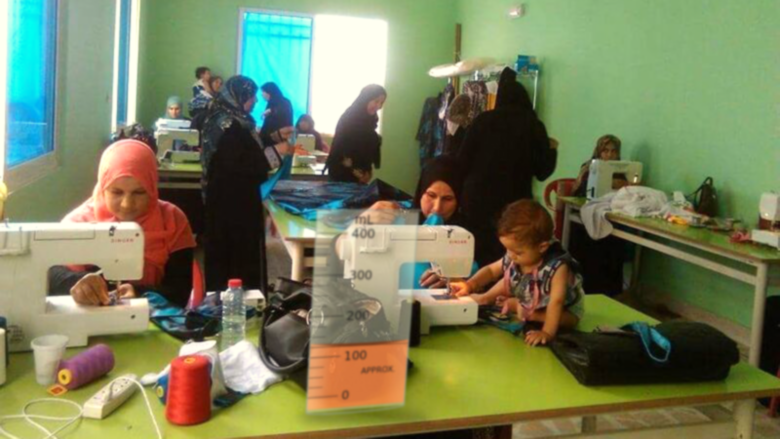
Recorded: 125 mL
